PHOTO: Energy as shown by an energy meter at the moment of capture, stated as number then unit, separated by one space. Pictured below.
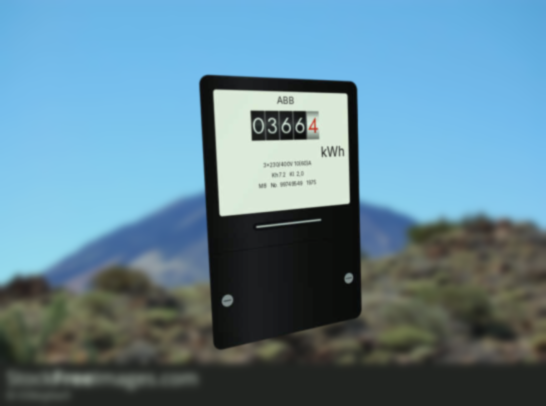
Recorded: 366.4 kWh
